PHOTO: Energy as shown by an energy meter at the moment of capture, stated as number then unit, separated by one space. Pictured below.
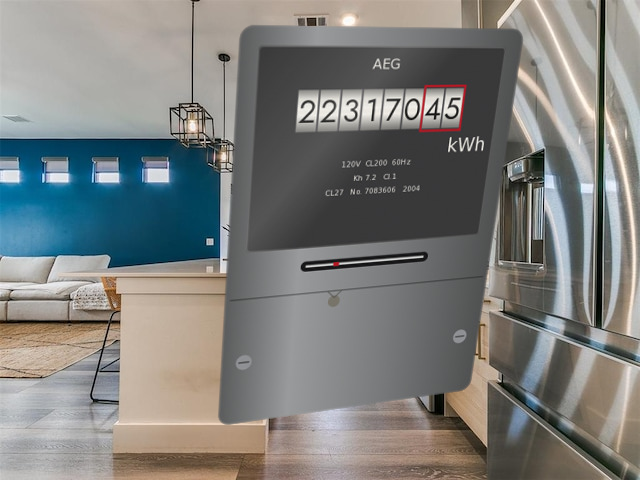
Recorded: 223170.45 kWh
